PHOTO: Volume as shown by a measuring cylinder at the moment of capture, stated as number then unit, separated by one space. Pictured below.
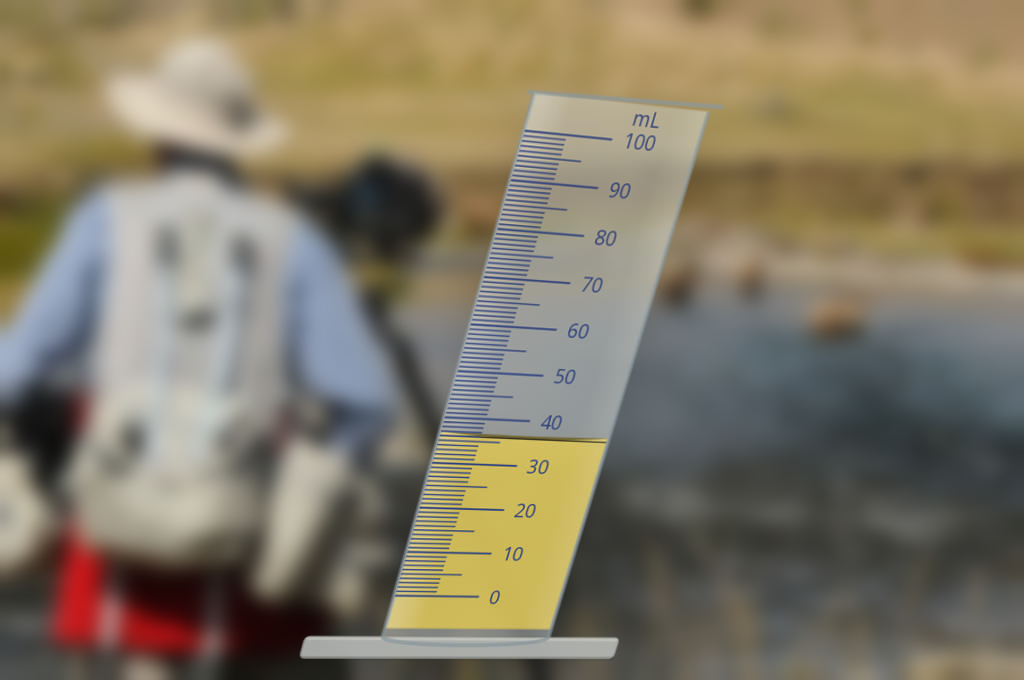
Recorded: 36 mL
